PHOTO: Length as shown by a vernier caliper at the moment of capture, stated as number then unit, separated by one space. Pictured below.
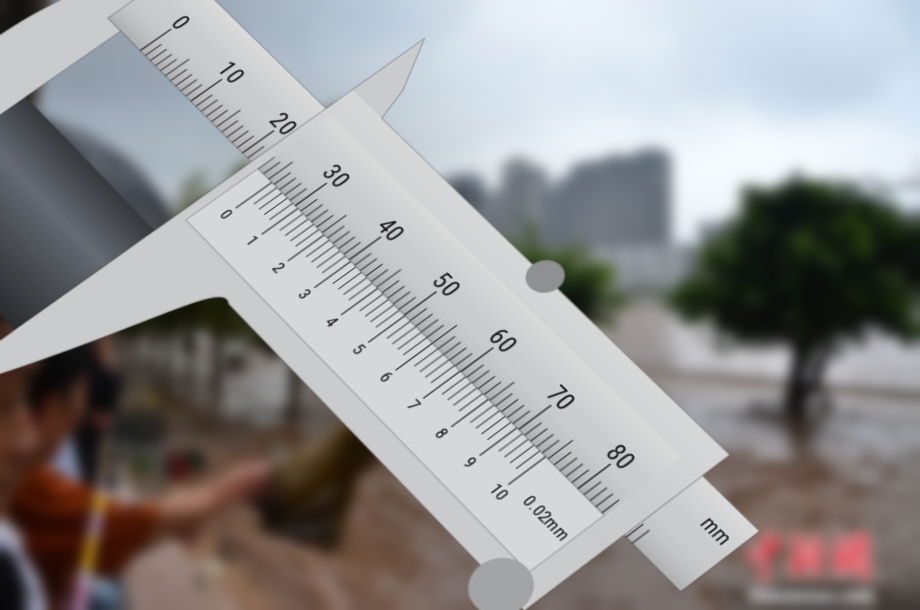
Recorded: 25.6 mm
